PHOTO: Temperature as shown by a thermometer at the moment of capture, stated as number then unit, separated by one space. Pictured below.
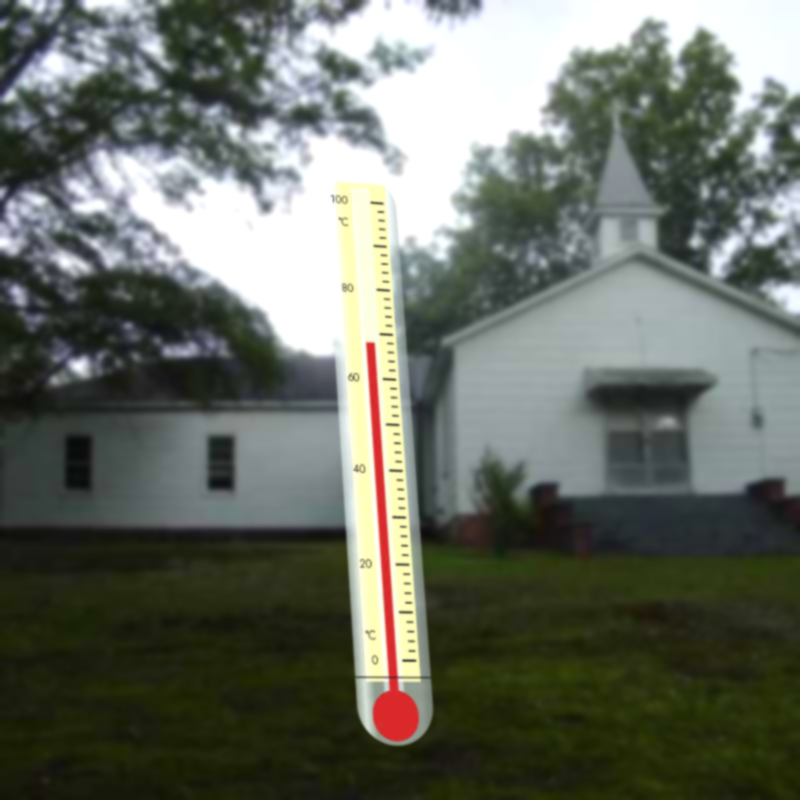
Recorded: 68 °C
